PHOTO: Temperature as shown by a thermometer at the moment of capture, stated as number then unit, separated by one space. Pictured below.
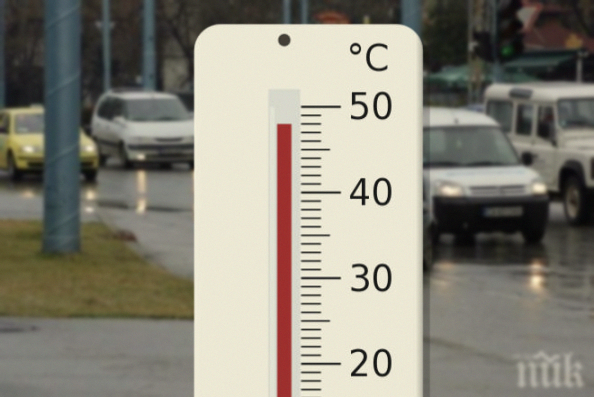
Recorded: 48 °C
